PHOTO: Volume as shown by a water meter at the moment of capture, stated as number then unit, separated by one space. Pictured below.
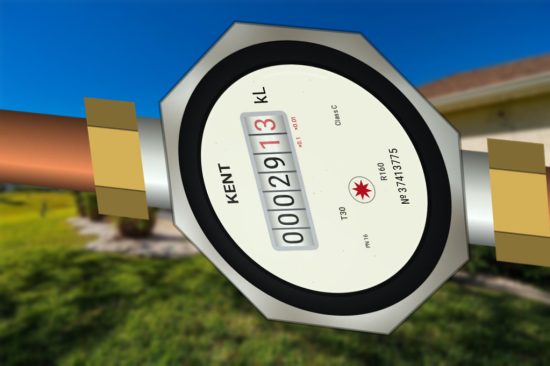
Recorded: 29.13 kL
